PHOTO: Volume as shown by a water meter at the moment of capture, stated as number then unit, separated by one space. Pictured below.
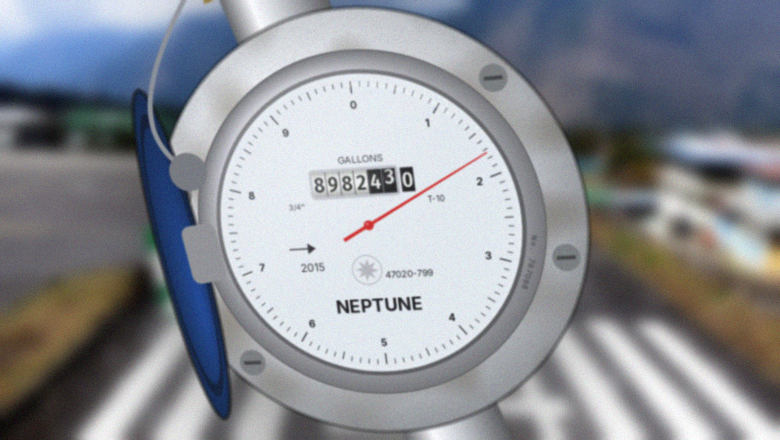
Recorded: 8982431.7 gal
